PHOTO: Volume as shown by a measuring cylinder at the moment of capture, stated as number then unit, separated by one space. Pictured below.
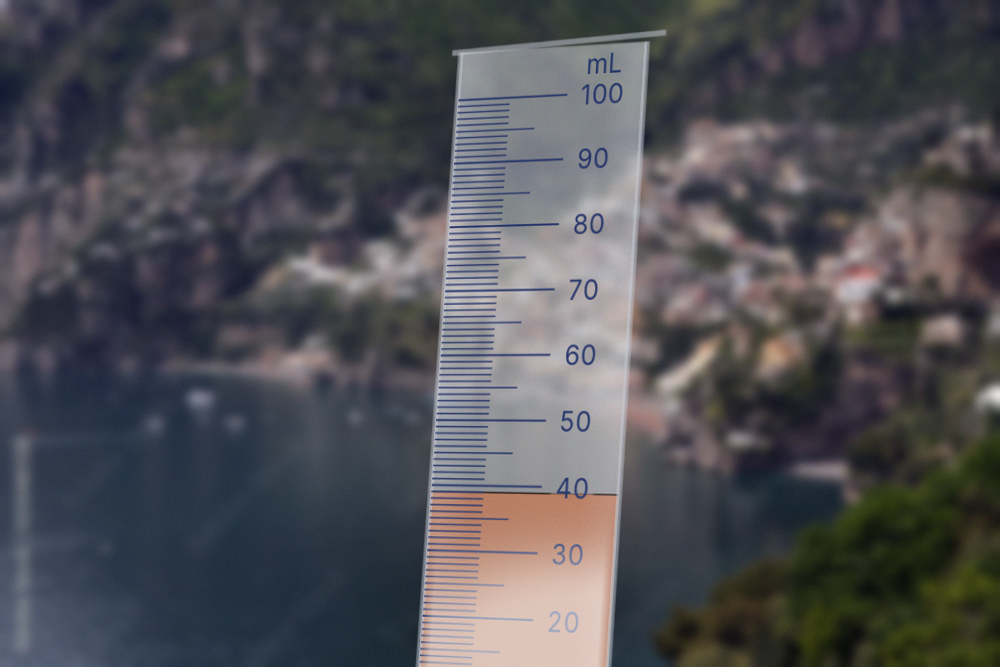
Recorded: 39 mL
